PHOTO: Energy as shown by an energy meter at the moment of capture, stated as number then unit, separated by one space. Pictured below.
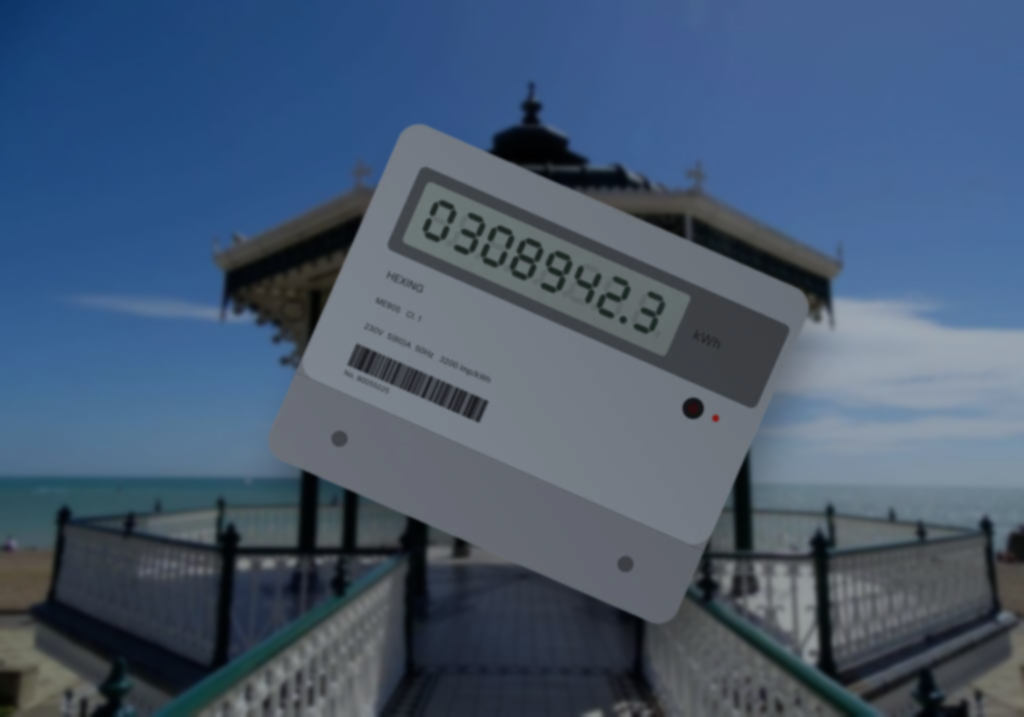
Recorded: 308942.3 kWh
